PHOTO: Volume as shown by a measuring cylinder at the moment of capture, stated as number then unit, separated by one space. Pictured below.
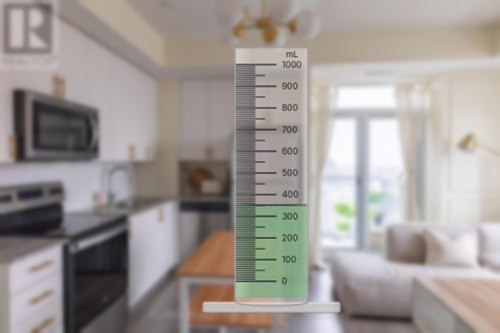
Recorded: 350 mL
